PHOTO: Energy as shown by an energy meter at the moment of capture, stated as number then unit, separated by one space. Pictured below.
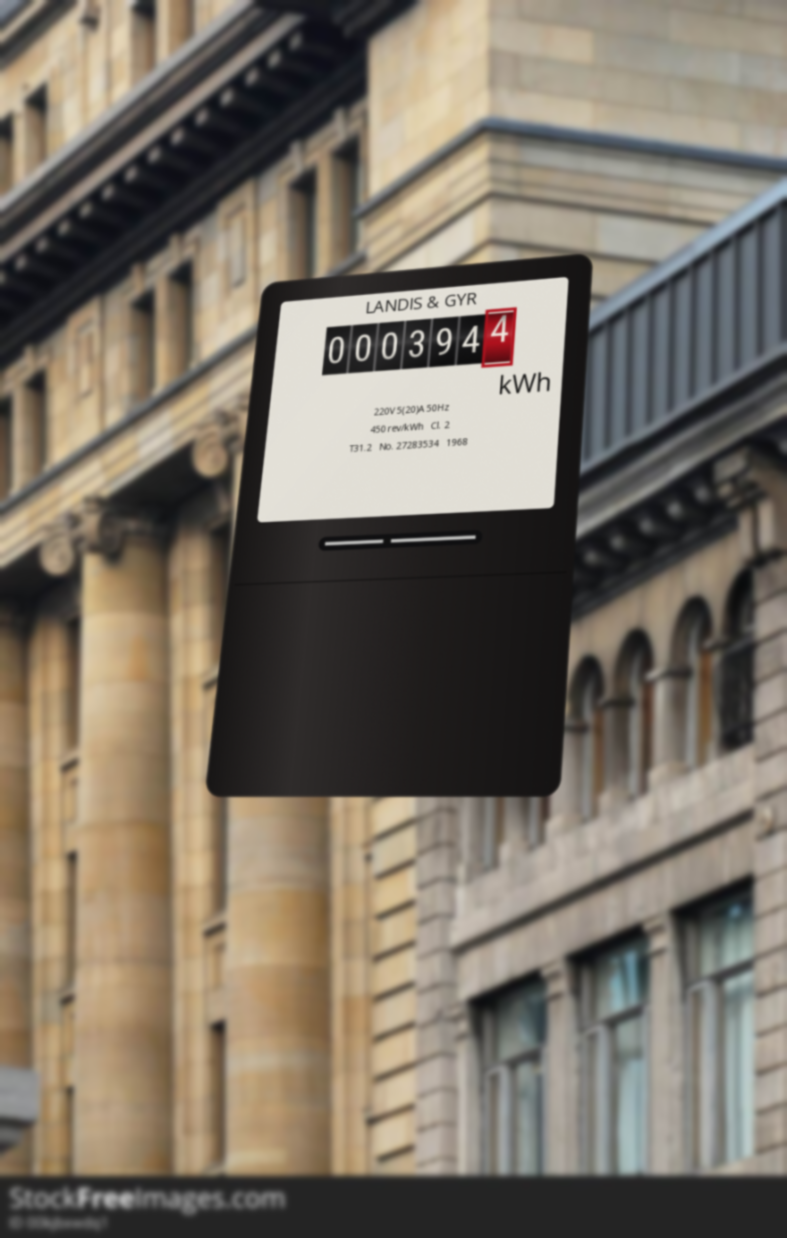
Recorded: 394.4 kWh
